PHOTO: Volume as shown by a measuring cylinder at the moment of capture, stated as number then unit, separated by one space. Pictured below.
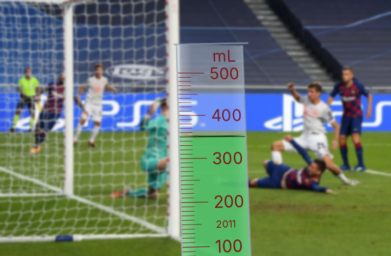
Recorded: 350 mL
